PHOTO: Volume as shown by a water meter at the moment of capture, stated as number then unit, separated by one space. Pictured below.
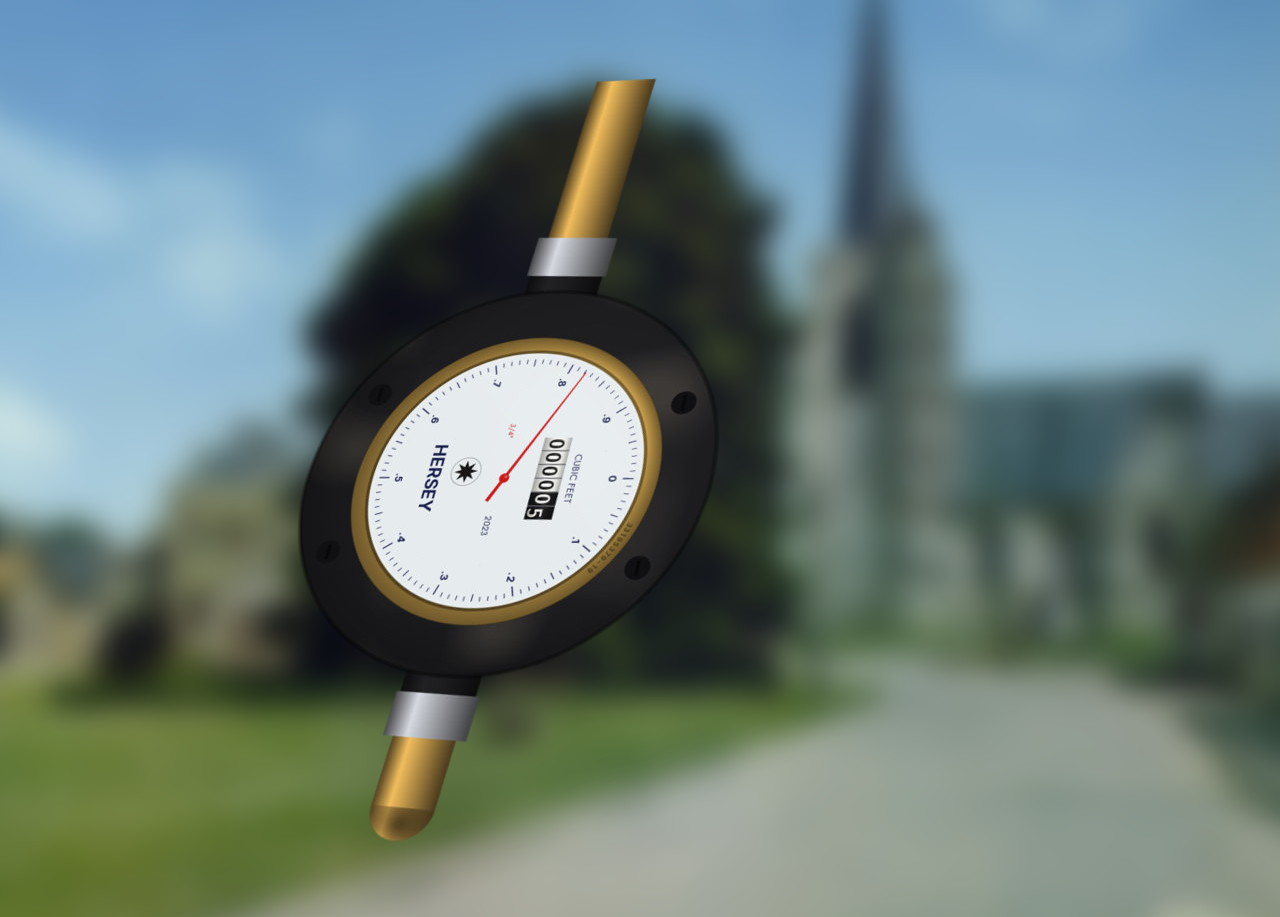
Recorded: 4.82 ft³
